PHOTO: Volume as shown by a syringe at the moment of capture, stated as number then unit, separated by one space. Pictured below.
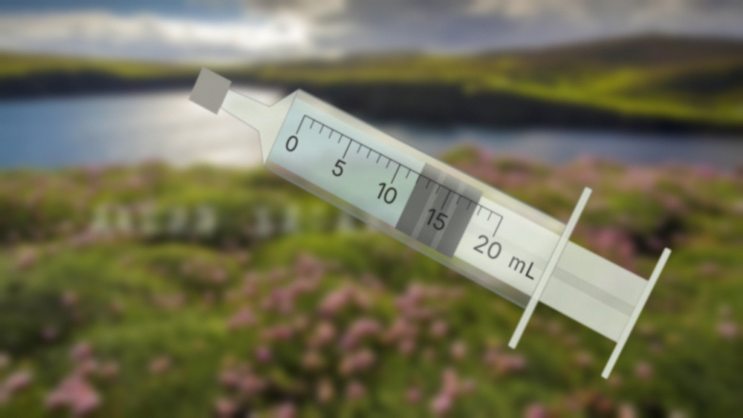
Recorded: 12 mL
